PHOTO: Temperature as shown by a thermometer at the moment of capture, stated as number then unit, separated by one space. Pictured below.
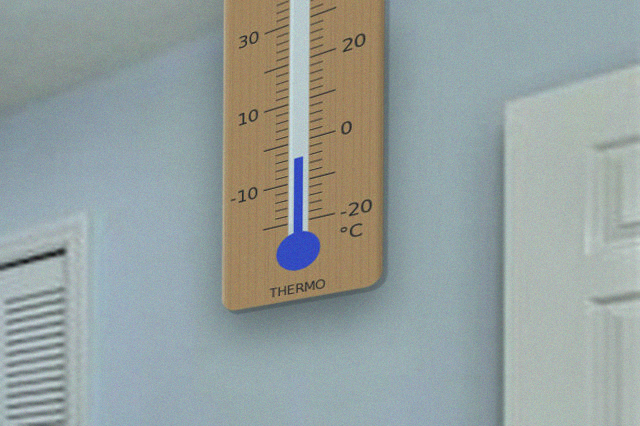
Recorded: -4 °C
